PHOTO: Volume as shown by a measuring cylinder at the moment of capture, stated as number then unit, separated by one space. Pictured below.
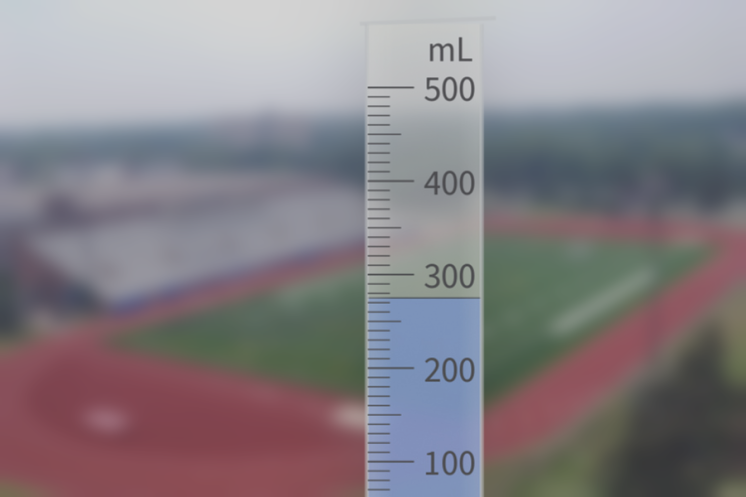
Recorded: 275 mL
